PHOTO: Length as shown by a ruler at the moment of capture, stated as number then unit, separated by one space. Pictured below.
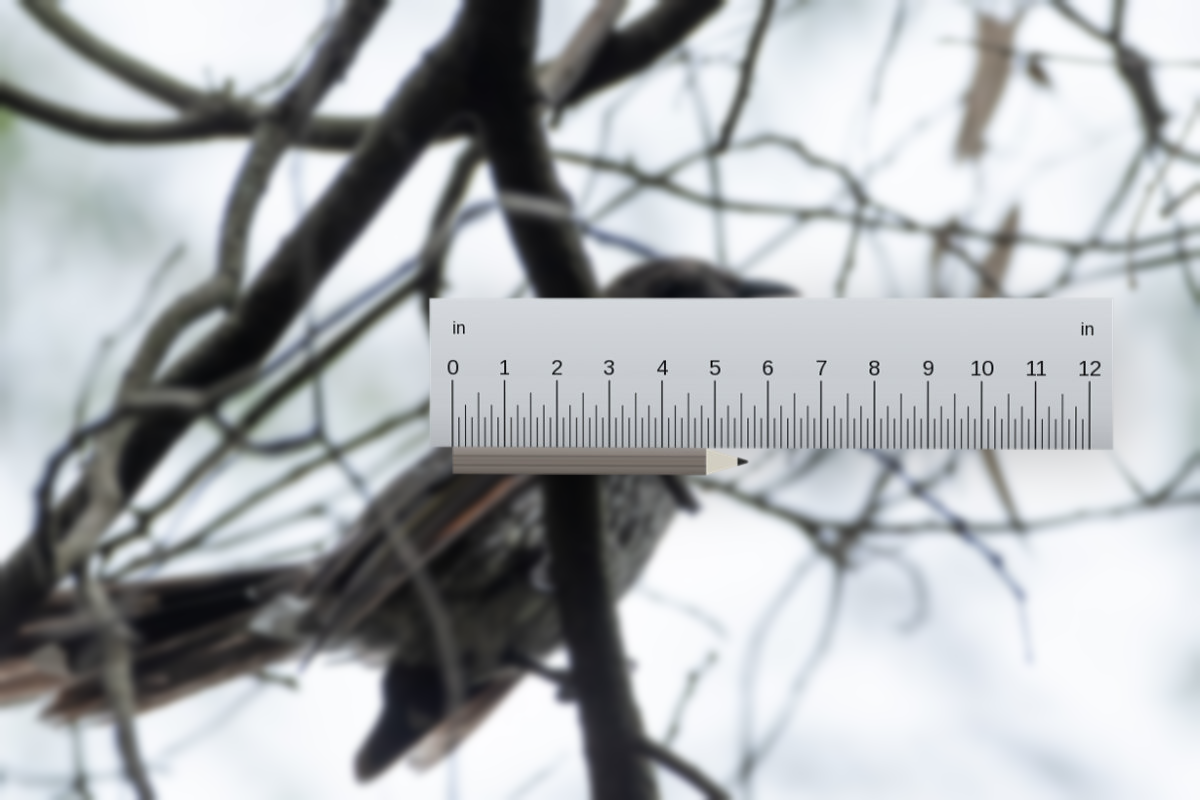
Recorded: 5.625 in
